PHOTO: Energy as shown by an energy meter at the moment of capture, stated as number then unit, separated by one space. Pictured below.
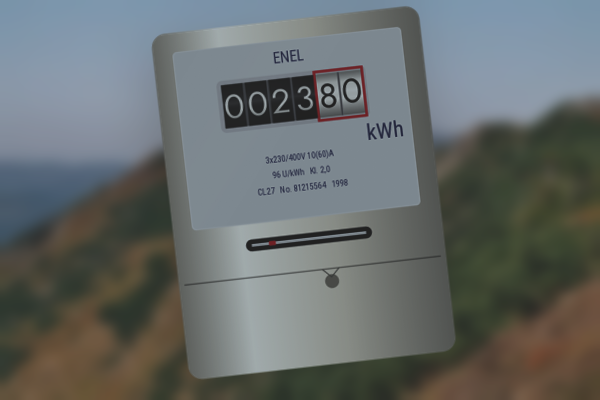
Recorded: 23.80 kWh
